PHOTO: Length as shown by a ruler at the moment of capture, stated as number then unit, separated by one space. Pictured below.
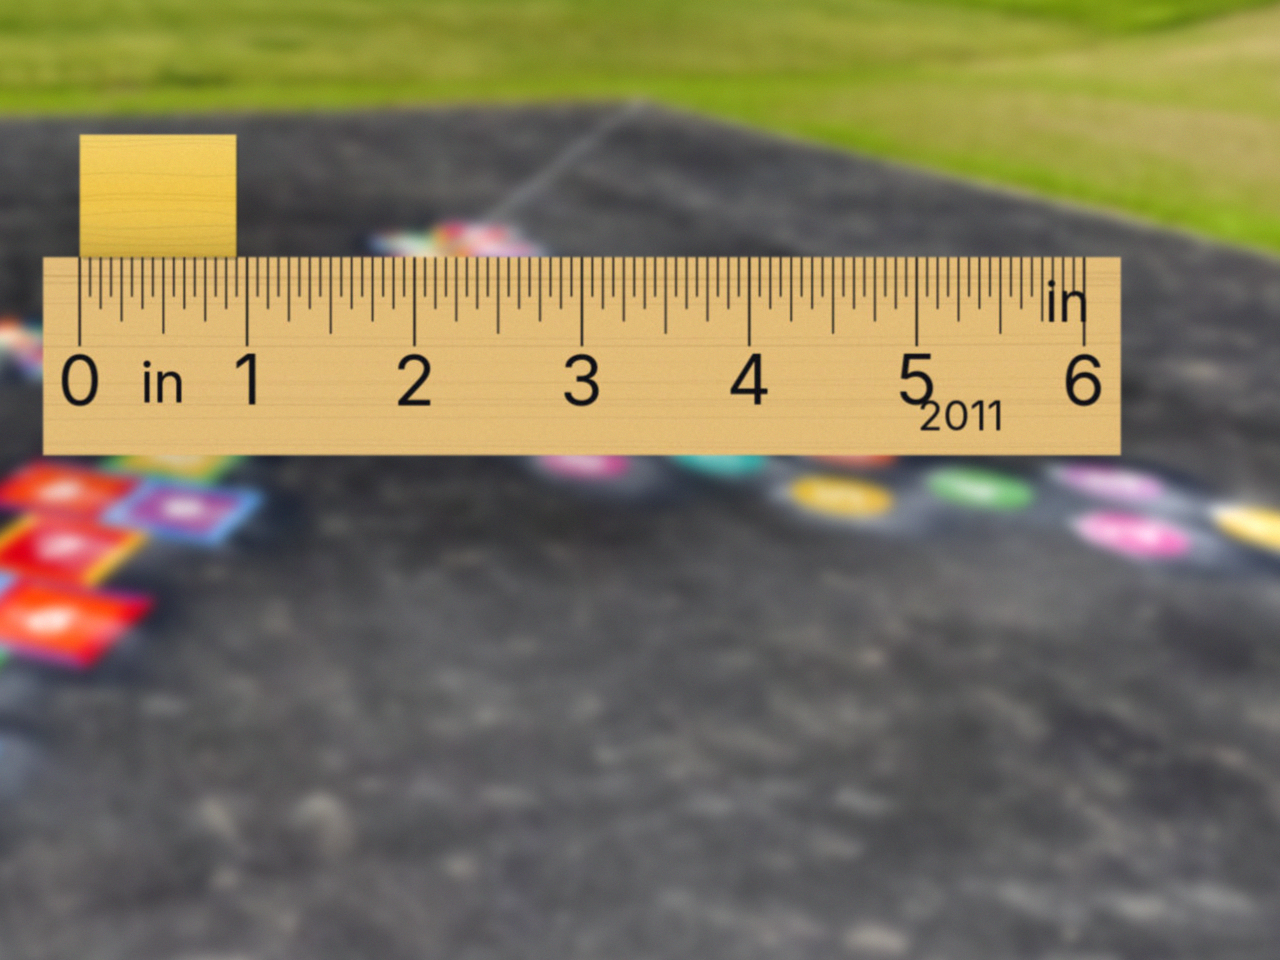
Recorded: 0.9375 in
